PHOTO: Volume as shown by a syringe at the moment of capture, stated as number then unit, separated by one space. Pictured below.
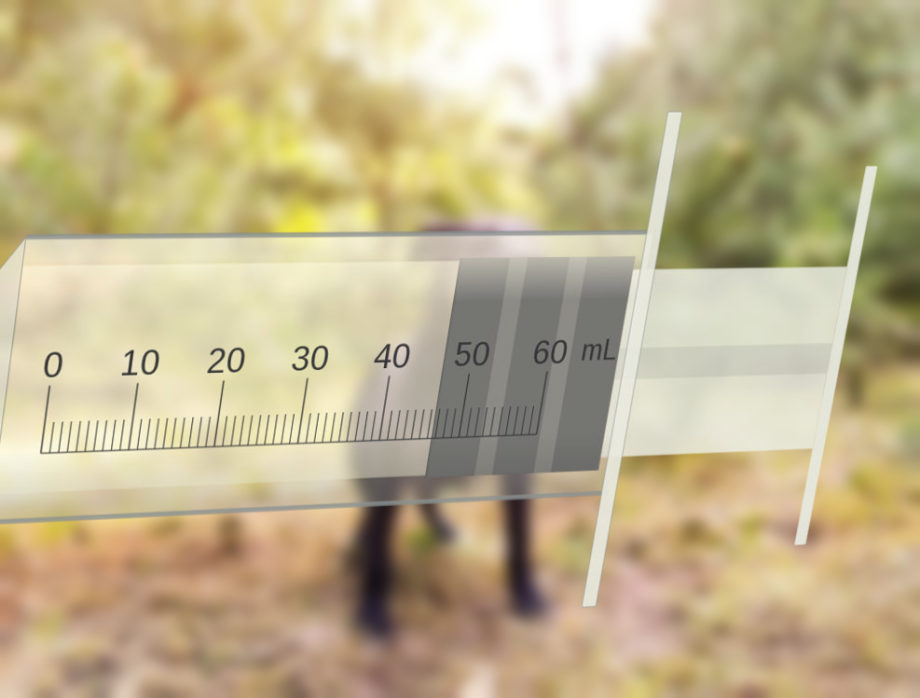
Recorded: 46.5 mL
